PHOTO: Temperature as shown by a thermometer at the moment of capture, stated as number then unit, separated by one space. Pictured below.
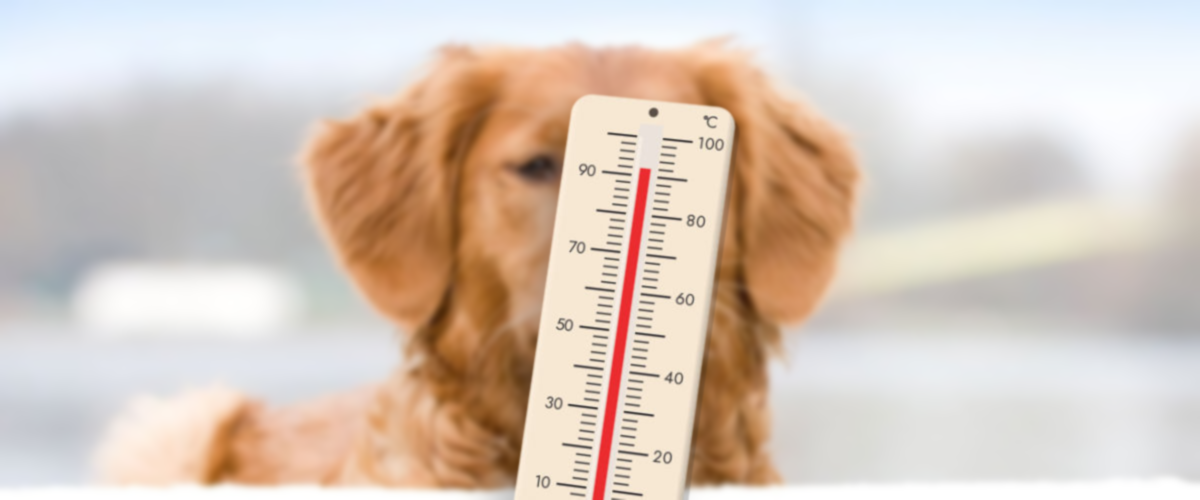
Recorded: 92 °C
